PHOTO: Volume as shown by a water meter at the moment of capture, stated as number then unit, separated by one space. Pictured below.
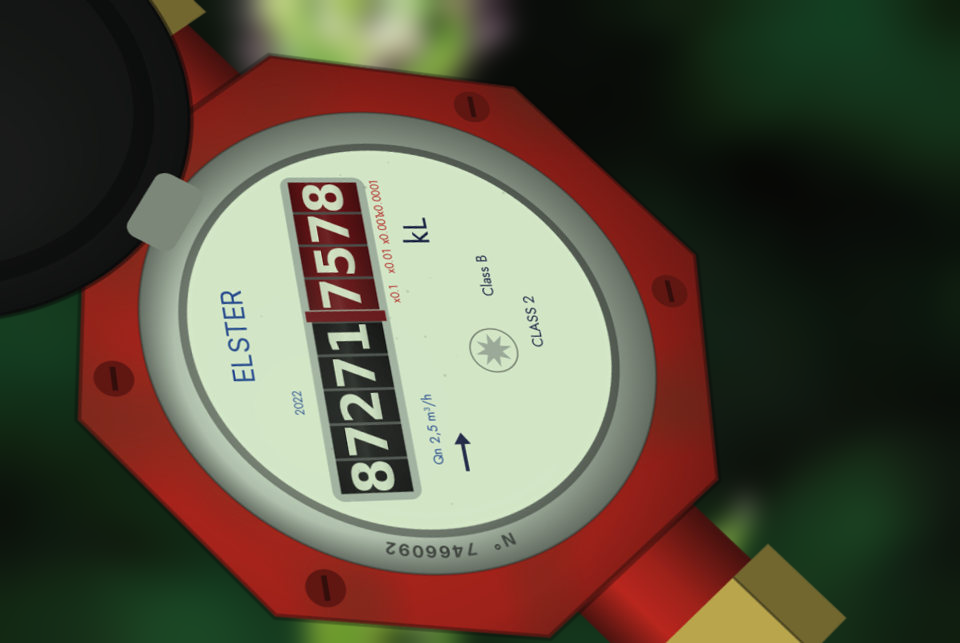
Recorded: 87271.7578 kL
